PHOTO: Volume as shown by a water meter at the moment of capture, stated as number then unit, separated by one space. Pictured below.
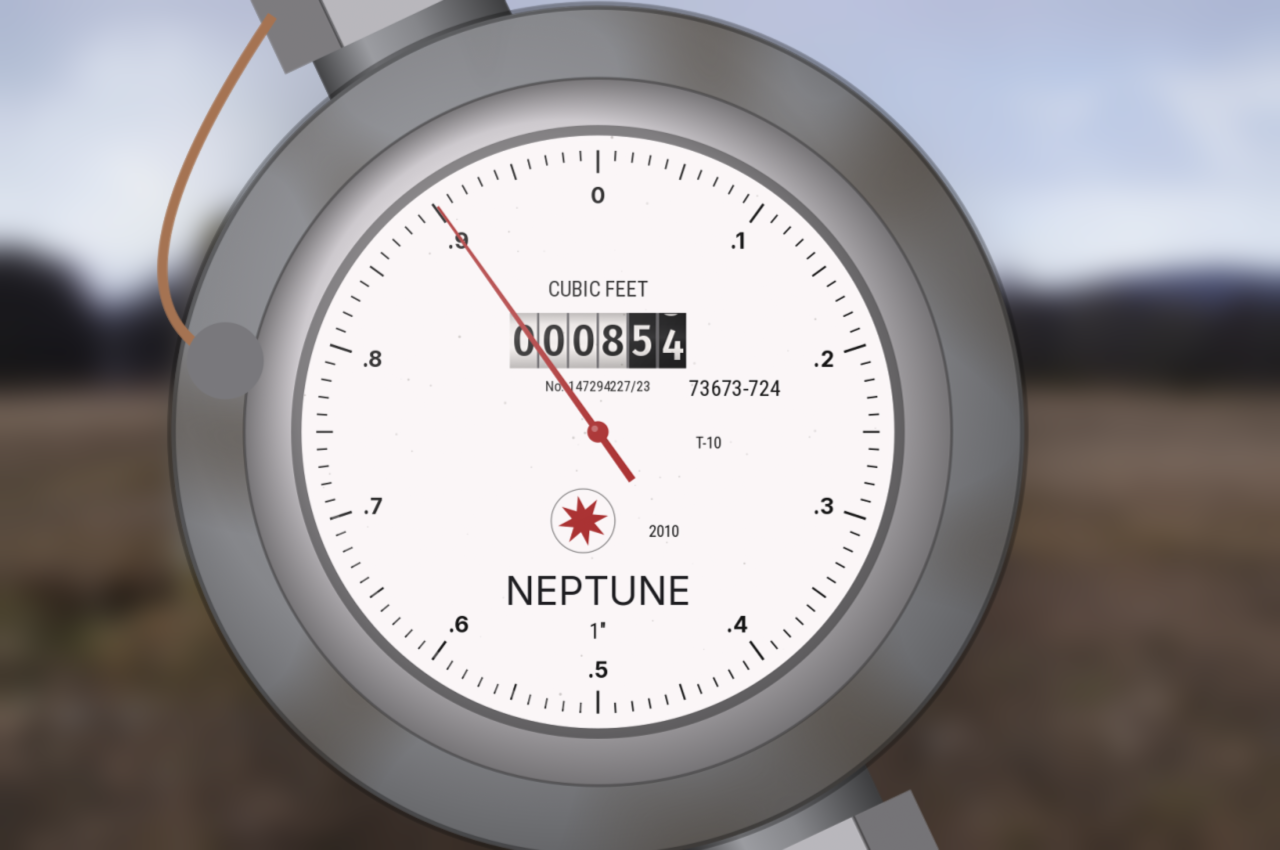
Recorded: 853.90 ft³
